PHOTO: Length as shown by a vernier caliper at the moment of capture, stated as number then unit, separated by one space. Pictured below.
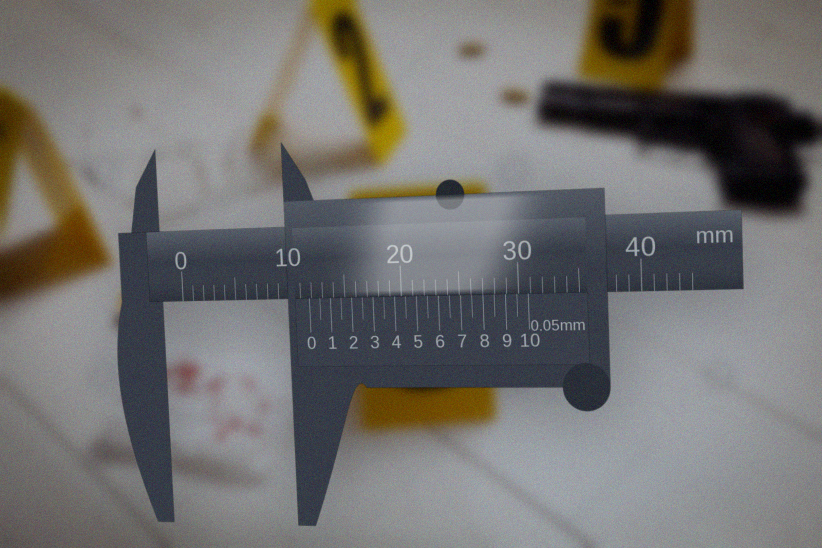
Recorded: 11.8 mm
